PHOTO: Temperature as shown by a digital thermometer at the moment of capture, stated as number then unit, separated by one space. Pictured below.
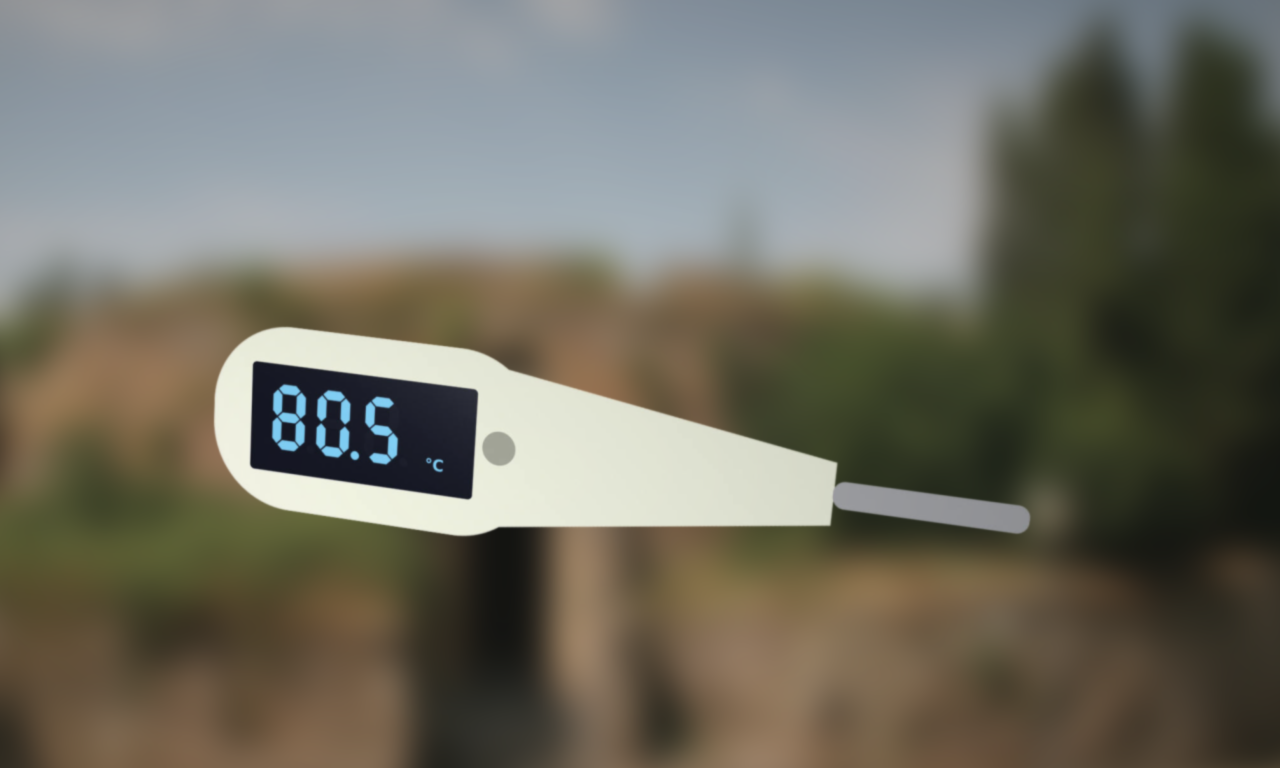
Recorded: 80.5 °C
